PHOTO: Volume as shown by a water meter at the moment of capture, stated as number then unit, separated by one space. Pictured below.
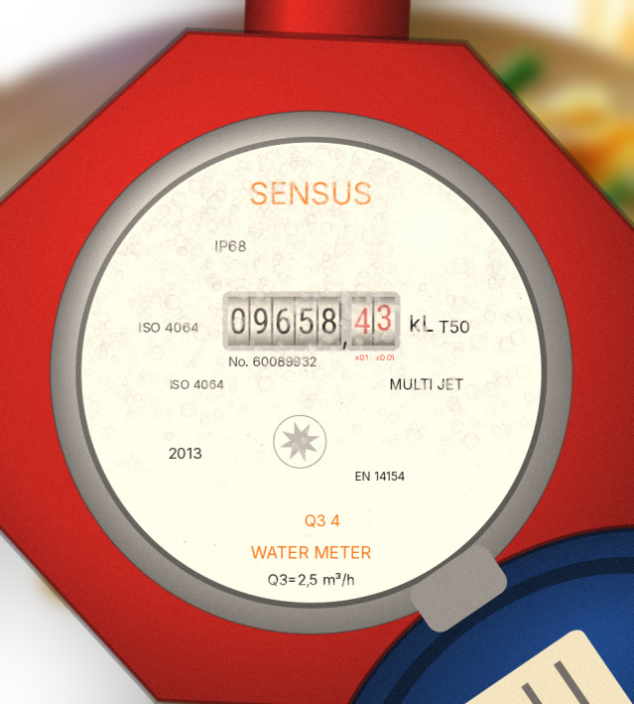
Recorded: 9658.43 kL
